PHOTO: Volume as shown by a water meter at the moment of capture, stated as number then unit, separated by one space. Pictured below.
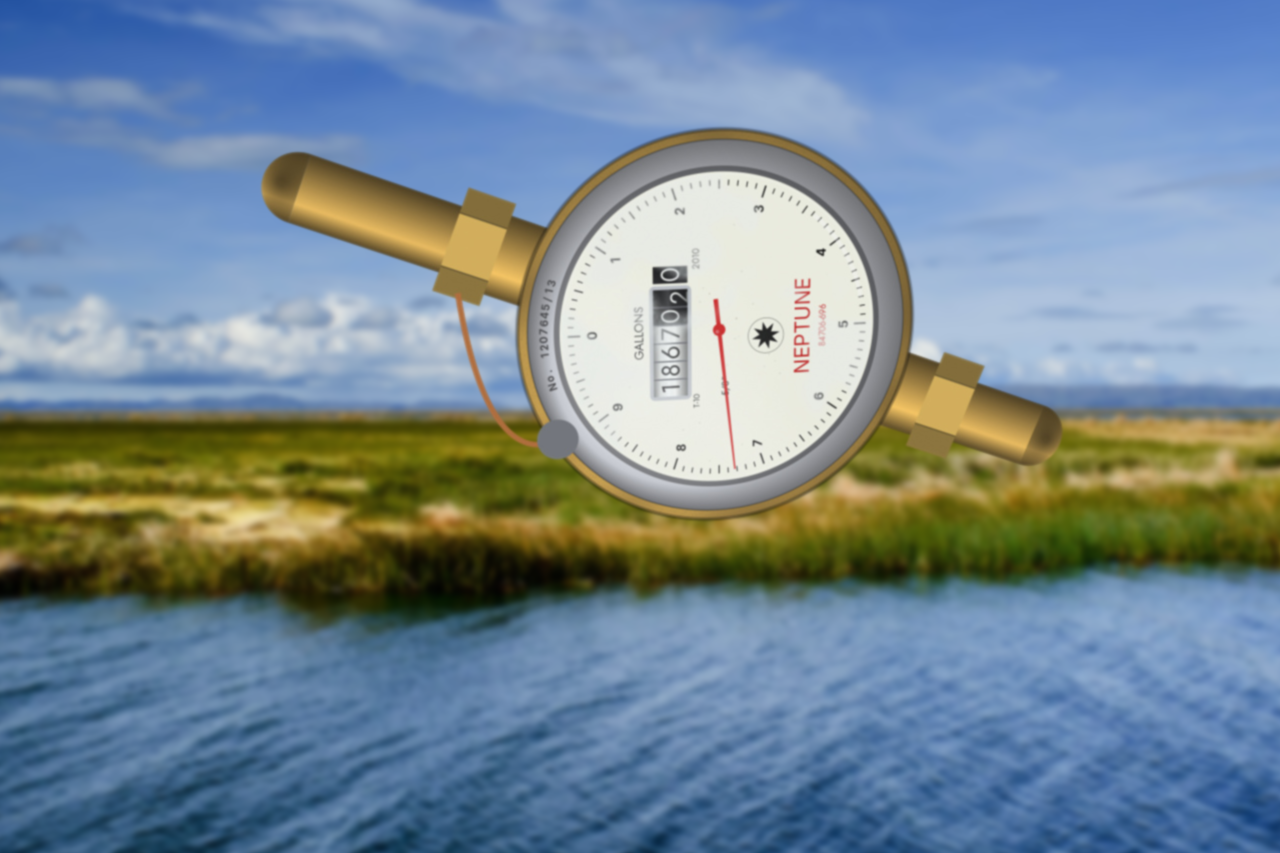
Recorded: 1867017.3 gal
